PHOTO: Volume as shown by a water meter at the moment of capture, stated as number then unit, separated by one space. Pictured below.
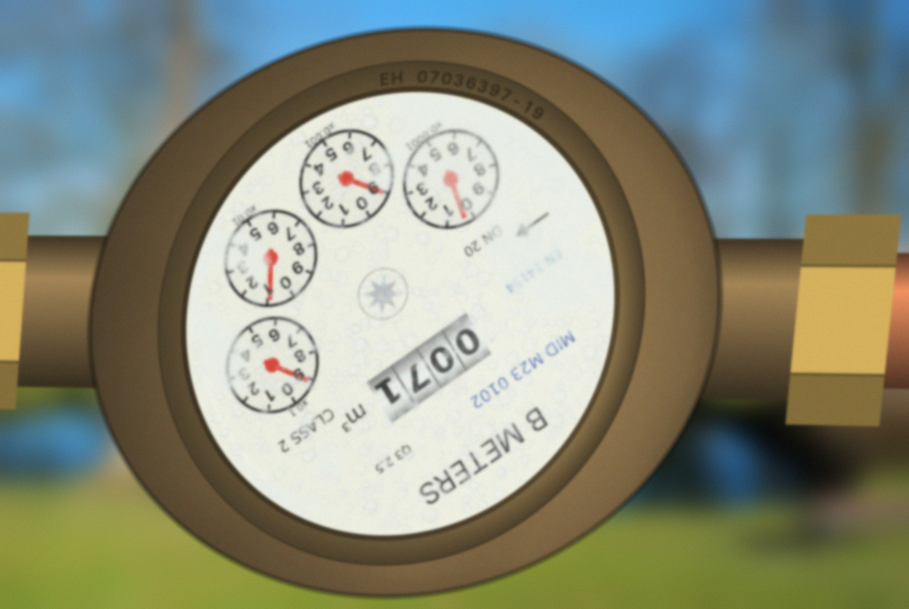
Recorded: 70.9090 m³
